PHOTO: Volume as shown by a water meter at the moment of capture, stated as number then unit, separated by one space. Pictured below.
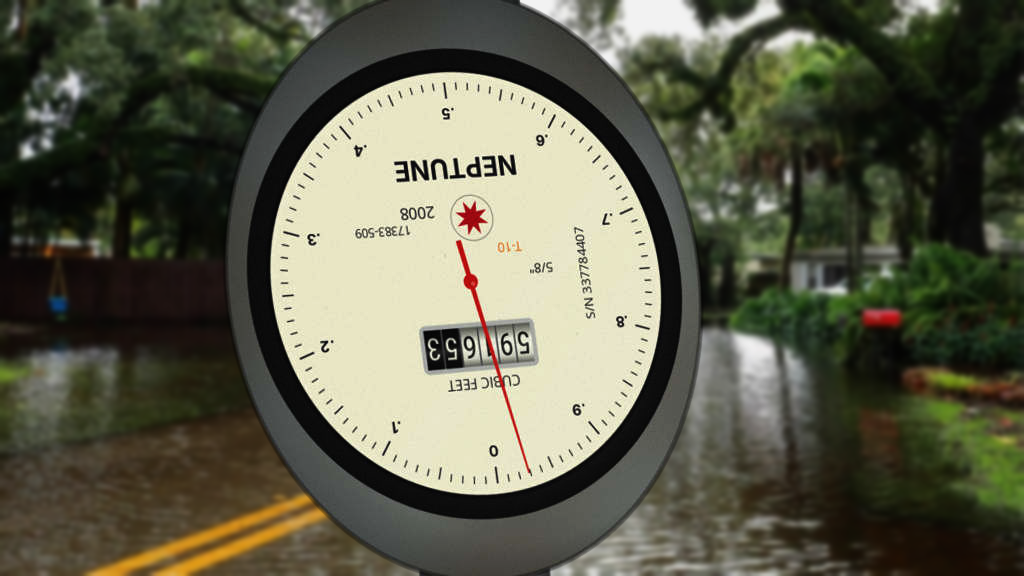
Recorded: 591652.97 ft³
